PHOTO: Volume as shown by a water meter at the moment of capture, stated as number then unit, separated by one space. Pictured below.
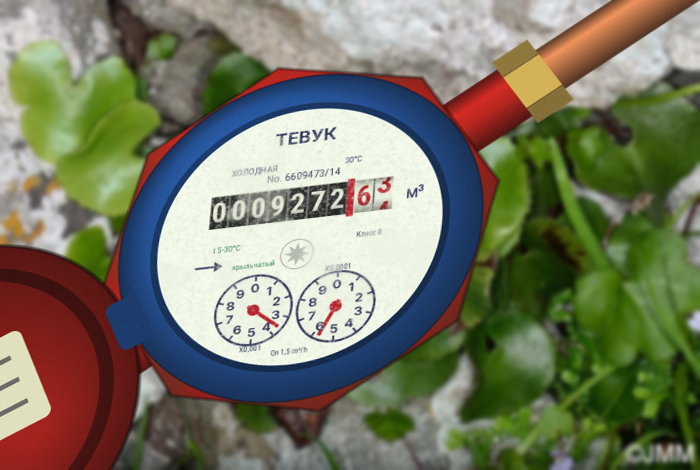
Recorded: 9272.6335 m³
